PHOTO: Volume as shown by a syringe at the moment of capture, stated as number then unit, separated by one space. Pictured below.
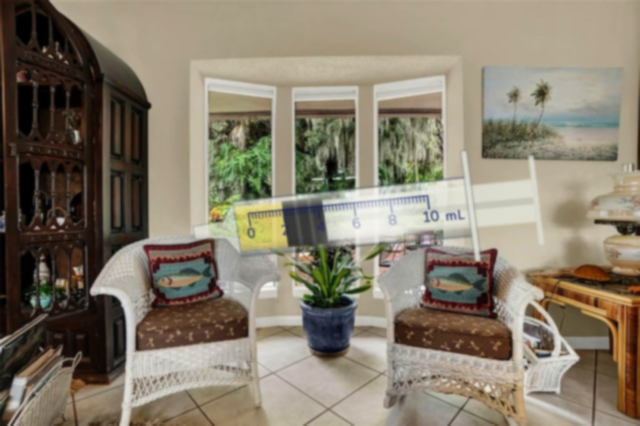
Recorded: 2 mL
